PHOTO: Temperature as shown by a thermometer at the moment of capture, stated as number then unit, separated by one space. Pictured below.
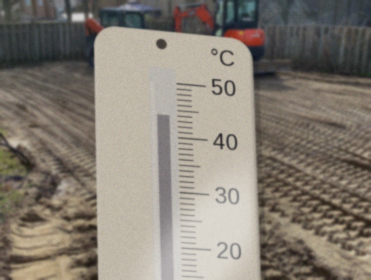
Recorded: 44 °C
